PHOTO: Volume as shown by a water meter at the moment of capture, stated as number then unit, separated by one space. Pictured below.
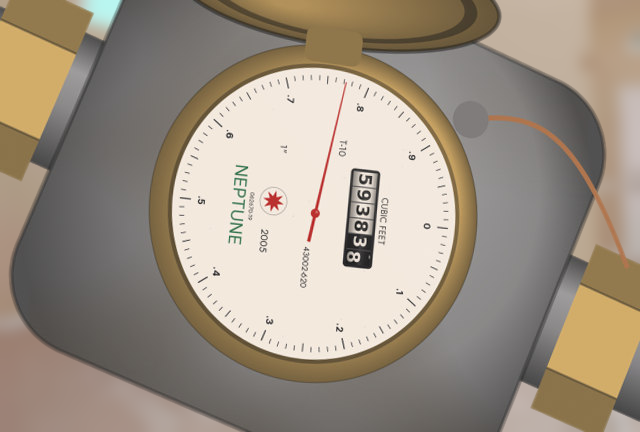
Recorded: 593837.77 ft³
